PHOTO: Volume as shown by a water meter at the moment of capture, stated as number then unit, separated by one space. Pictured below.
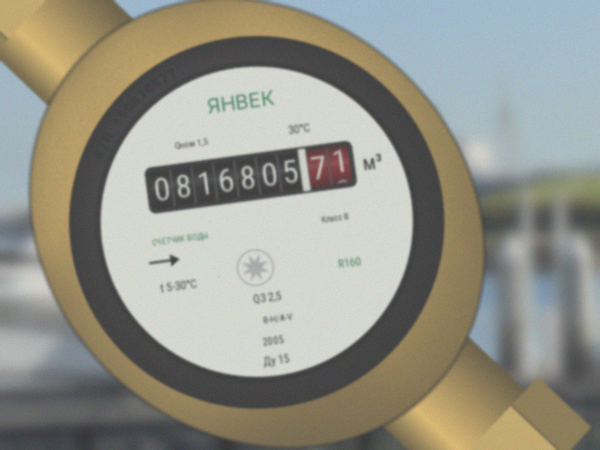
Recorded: 816805.71 m³
